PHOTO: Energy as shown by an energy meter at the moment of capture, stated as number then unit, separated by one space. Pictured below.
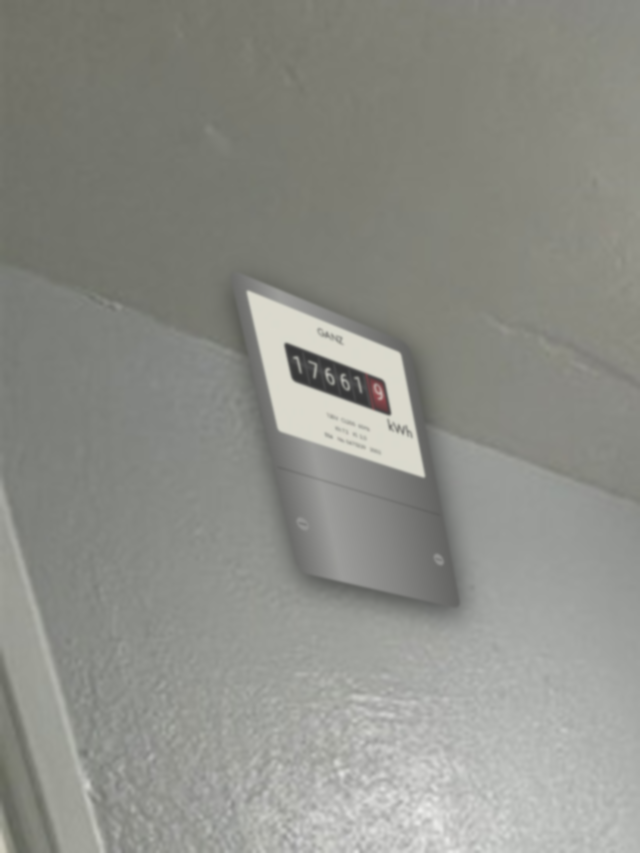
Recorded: 17661.9 kWh
